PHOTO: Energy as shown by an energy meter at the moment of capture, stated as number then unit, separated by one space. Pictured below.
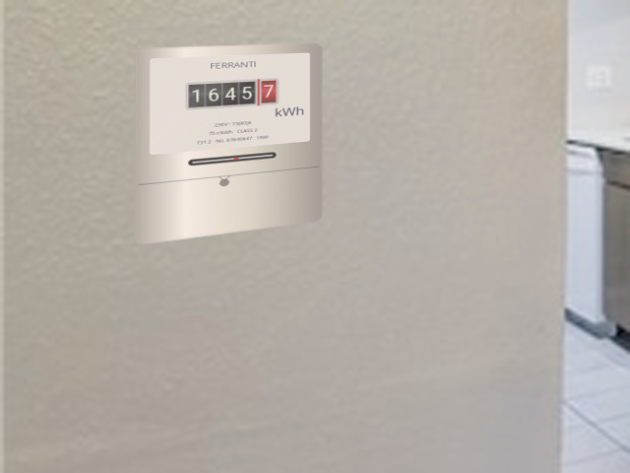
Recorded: 1645.7 kWh
